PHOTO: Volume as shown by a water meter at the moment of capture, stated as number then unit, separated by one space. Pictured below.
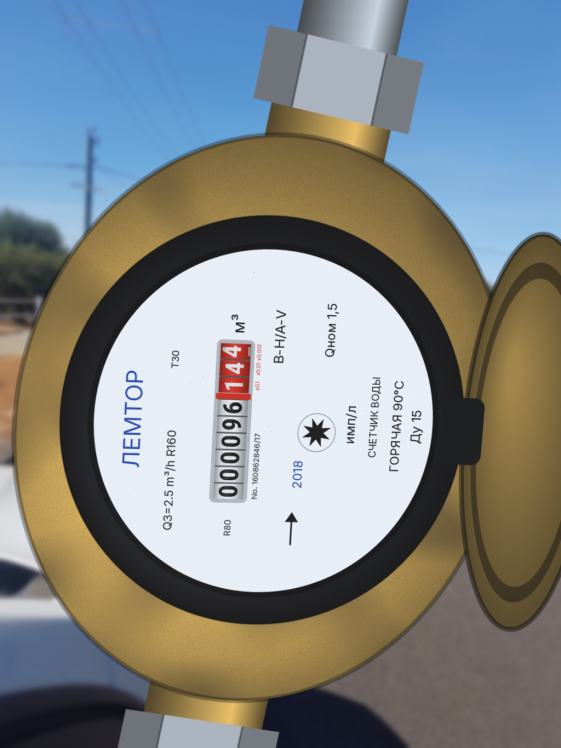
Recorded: 96.144 m³
